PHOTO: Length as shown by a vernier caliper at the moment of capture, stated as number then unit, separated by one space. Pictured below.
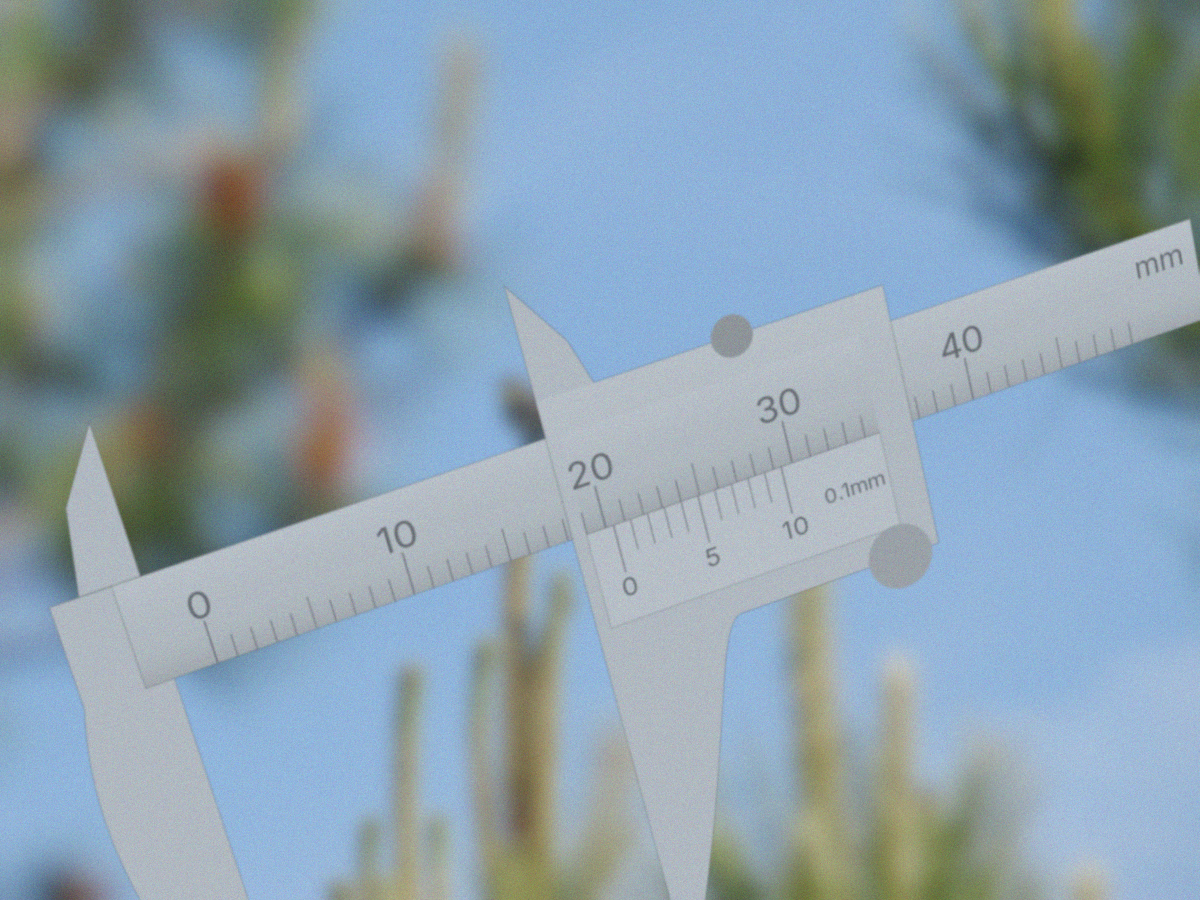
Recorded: 20.4 mm
